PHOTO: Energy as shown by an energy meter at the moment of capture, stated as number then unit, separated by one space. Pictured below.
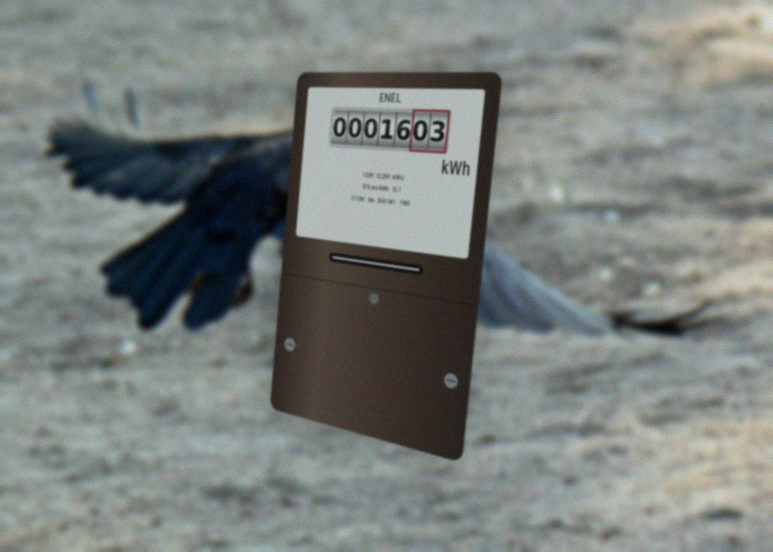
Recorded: 16.03 kWh
